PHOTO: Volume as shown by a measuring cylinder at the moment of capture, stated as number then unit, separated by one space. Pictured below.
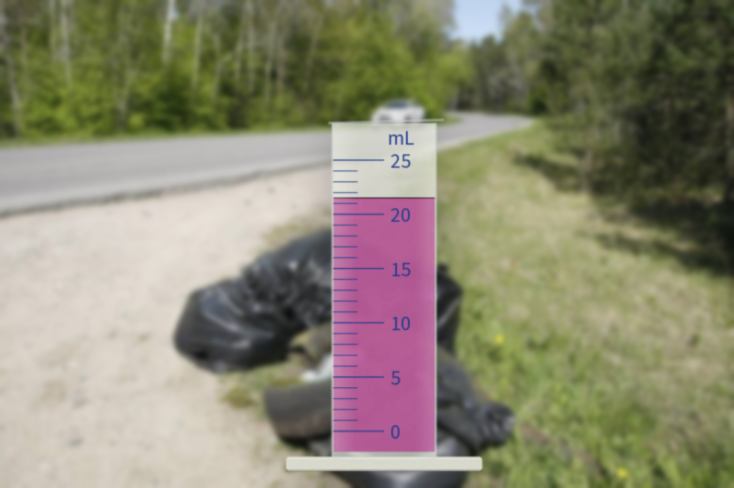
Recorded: 21.5 mL
